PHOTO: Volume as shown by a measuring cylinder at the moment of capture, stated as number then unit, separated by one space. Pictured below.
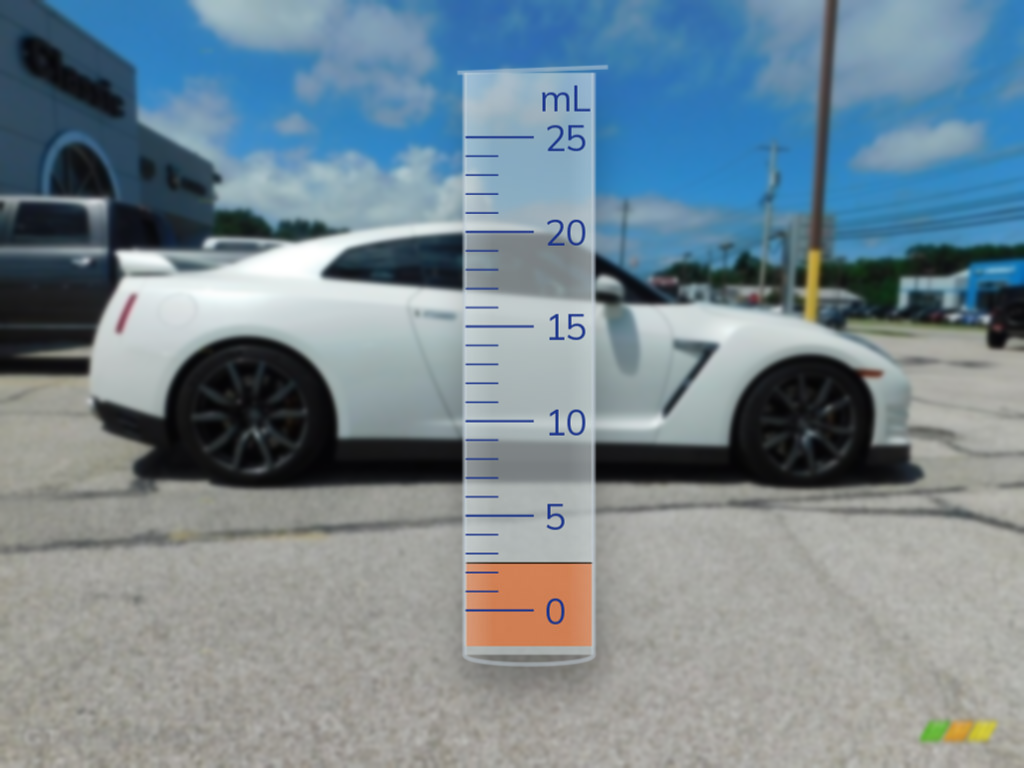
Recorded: 2.5 mL
